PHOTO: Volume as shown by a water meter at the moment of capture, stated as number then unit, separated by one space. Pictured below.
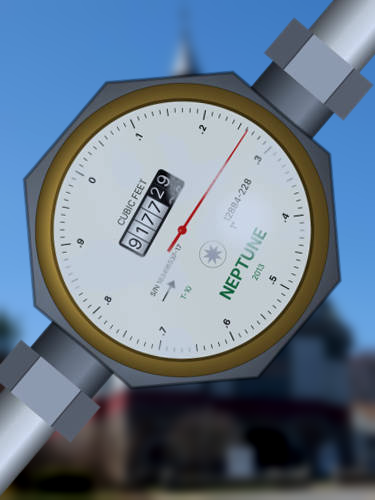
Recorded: 917729.26 ft³
